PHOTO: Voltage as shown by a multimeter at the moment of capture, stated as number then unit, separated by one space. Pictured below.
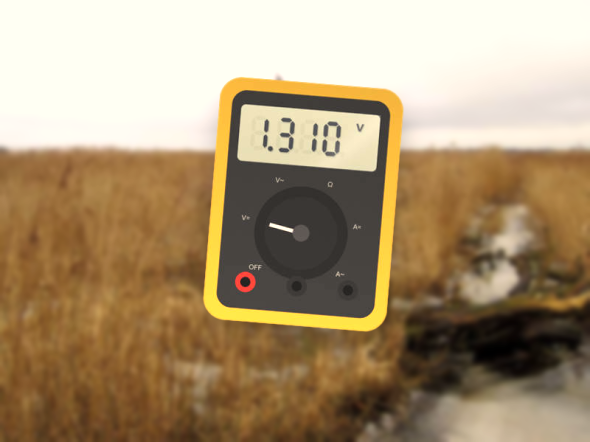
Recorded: 1.310 V
